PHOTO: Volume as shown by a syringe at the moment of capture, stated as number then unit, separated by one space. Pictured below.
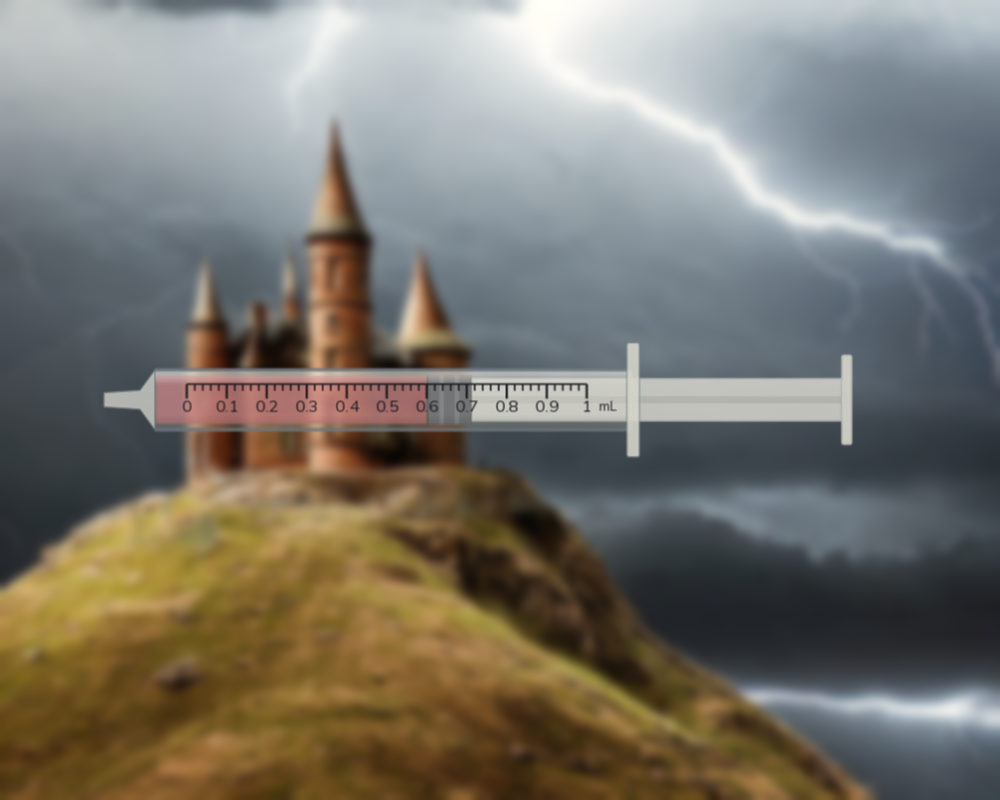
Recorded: 0.6 mL
